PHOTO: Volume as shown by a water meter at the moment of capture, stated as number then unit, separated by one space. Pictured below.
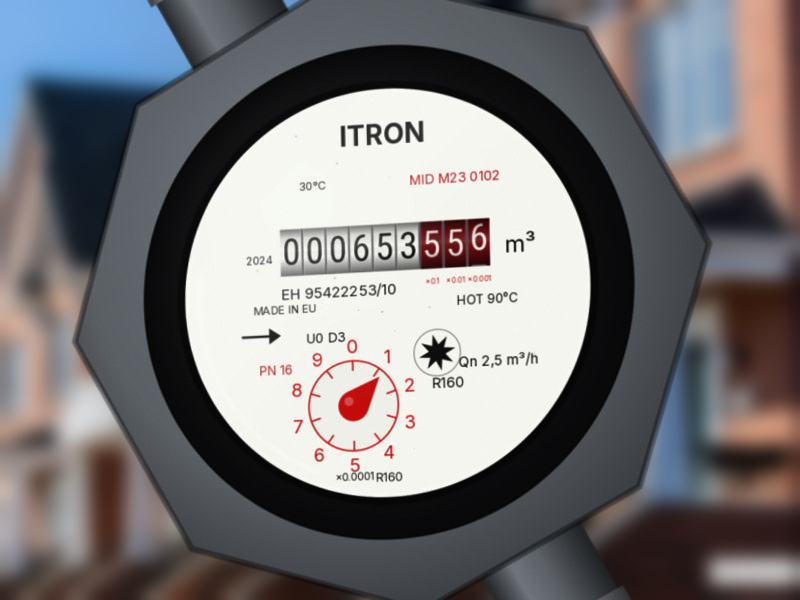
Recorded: 653.5561 m³
